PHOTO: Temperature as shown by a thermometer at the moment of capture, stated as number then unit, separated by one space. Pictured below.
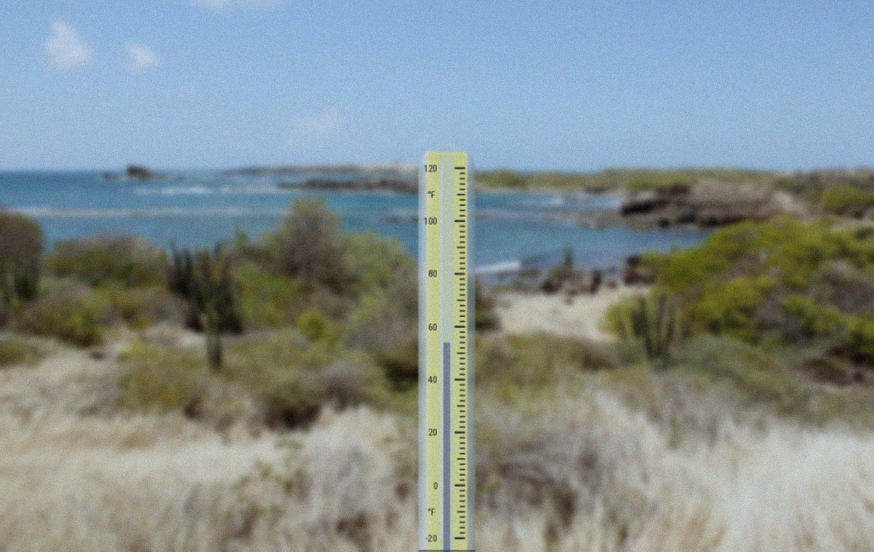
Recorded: 54 °F
